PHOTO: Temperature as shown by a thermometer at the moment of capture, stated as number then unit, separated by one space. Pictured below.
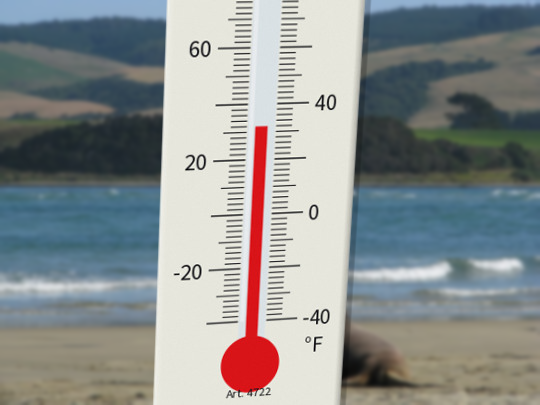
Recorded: 32 °F
